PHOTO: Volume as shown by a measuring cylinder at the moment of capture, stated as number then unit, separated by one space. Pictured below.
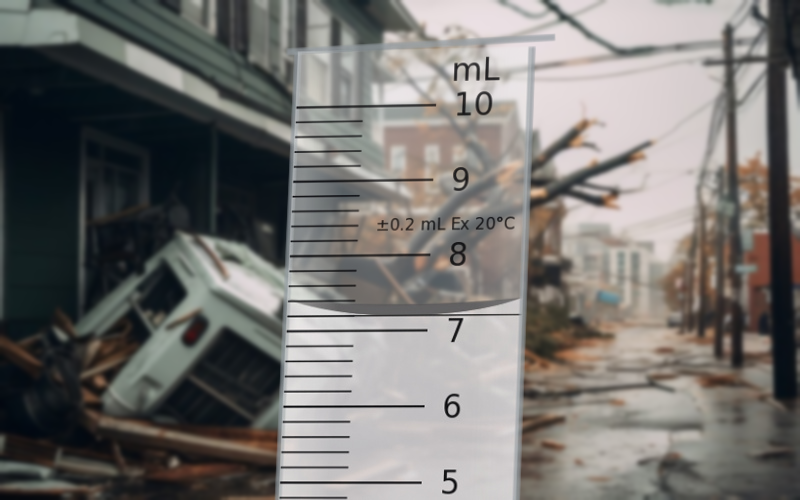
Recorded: 7.2 mL
